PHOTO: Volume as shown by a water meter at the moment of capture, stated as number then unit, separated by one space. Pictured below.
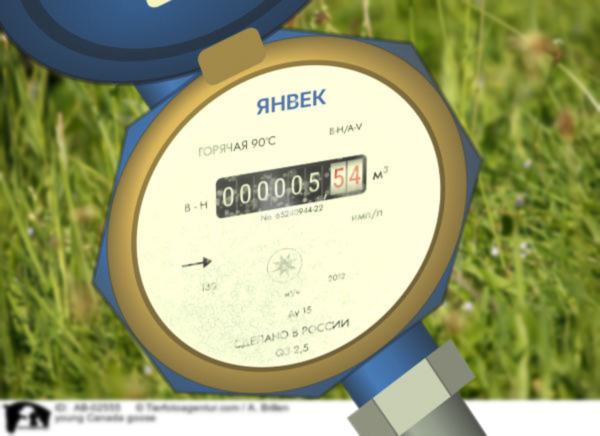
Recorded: 5.54 m³
